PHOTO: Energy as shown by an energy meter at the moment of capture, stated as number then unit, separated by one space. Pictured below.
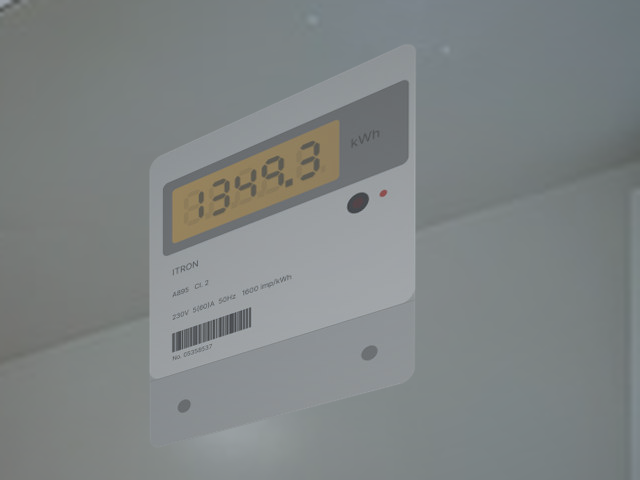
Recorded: 1349.3 kWh
